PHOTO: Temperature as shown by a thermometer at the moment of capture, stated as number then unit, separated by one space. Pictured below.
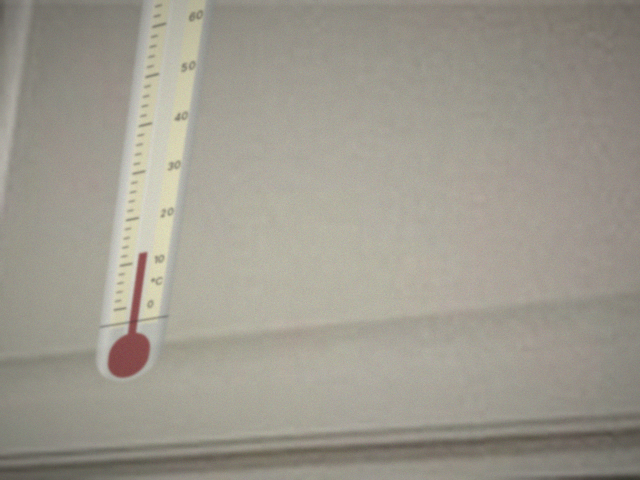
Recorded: 12 °C
